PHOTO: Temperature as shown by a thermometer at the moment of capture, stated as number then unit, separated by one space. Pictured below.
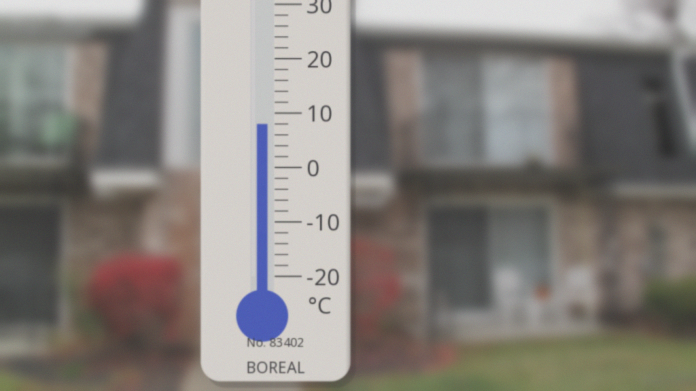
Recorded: 8 °C
